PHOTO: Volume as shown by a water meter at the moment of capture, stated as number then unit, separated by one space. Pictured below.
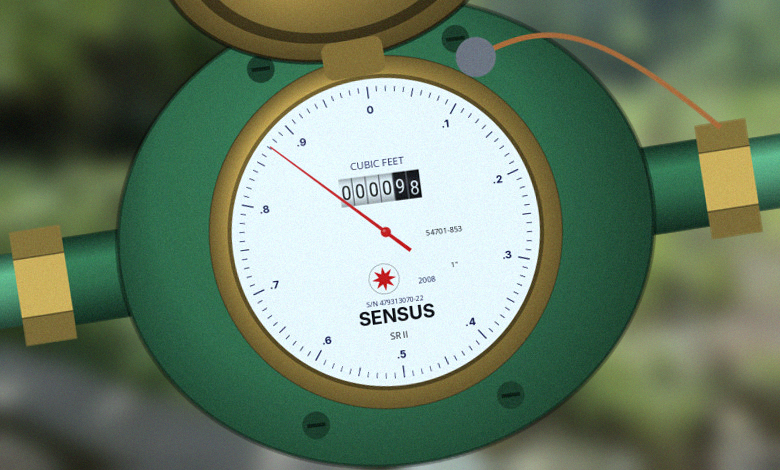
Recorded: 97.87 ft³
